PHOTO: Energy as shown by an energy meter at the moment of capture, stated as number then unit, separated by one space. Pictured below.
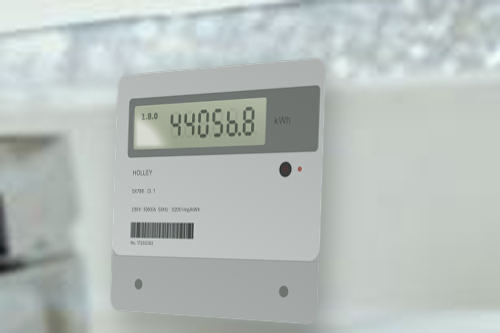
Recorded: 44056.8 kWh
